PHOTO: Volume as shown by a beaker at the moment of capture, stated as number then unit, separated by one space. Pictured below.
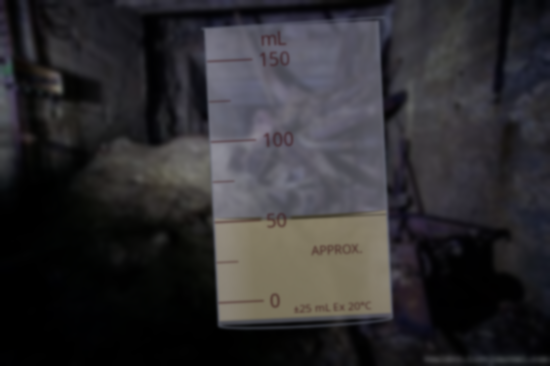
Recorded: 50 mL
